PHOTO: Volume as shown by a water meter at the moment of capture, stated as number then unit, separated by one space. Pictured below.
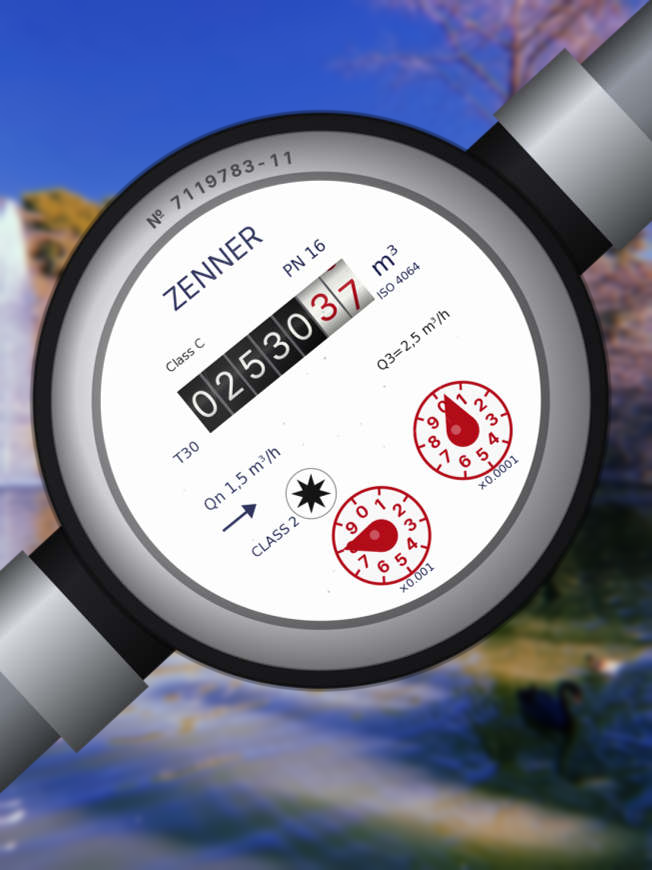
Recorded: 2530.3680 m³
